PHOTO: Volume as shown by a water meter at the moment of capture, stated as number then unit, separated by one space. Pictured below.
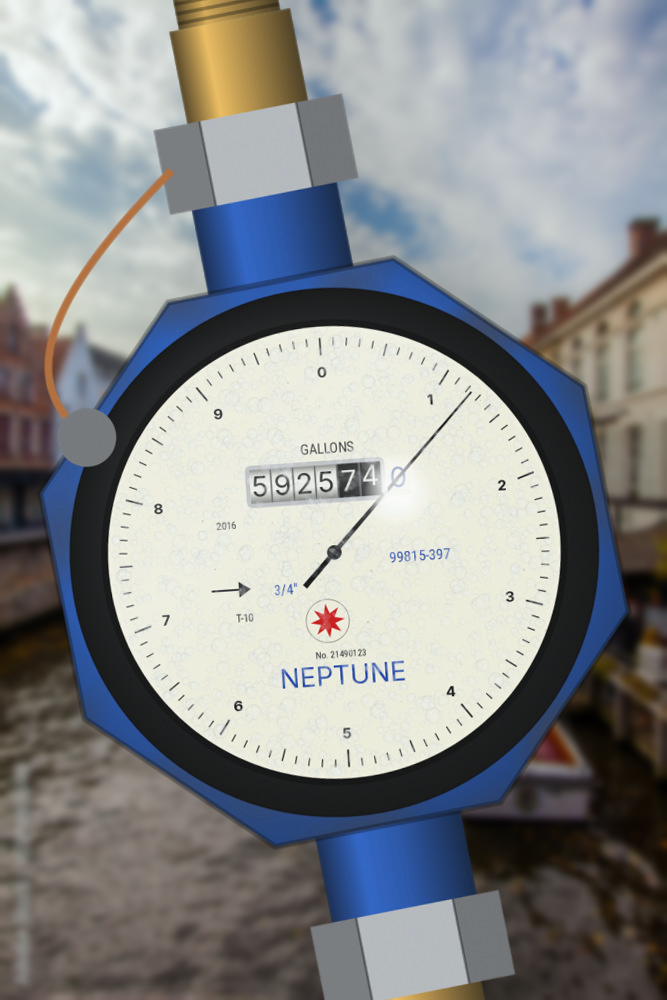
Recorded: 5925741.2 gal
